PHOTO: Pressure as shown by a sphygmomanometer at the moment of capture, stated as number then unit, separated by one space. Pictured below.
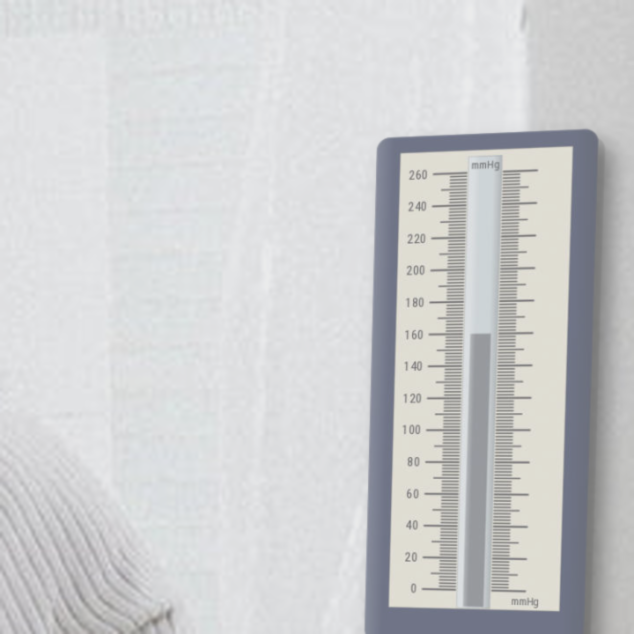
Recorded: 160 mmHg
